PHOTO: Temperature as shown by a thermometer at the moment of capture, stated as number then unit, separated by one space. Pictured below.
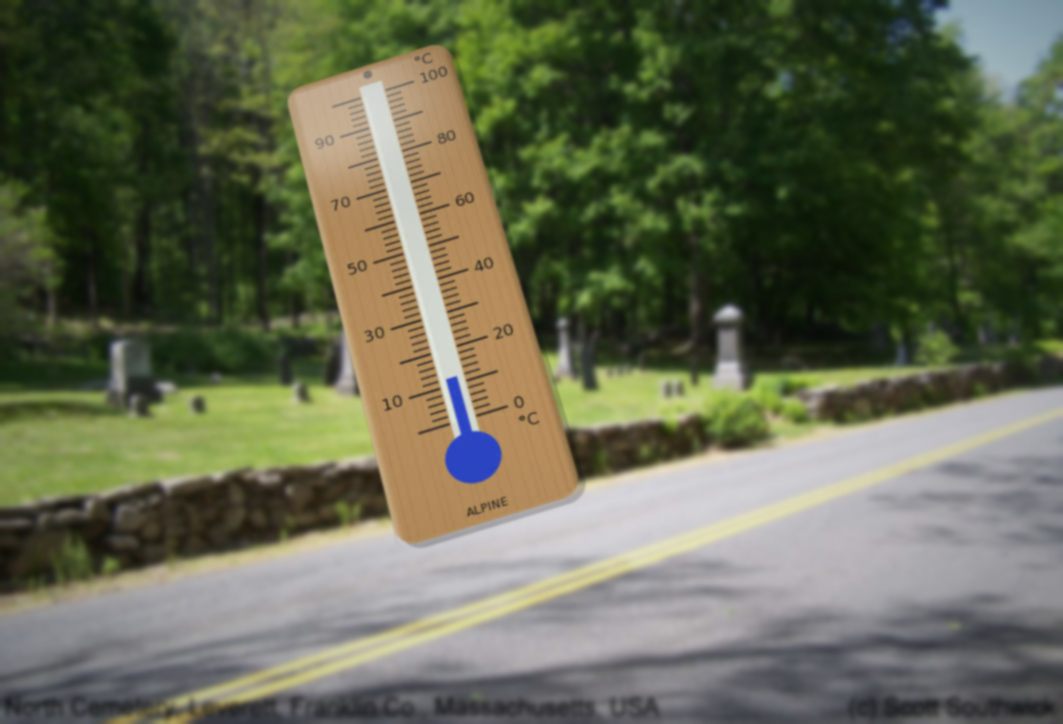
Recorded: 12 °C
